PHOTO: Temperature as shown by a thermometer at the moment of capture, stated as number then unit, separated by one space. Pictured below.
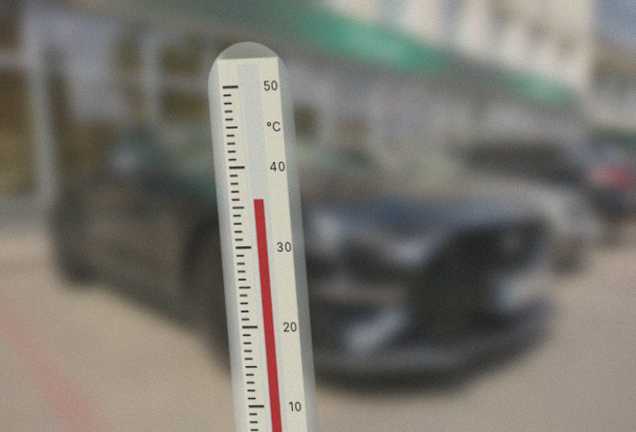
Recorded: 36 °C
